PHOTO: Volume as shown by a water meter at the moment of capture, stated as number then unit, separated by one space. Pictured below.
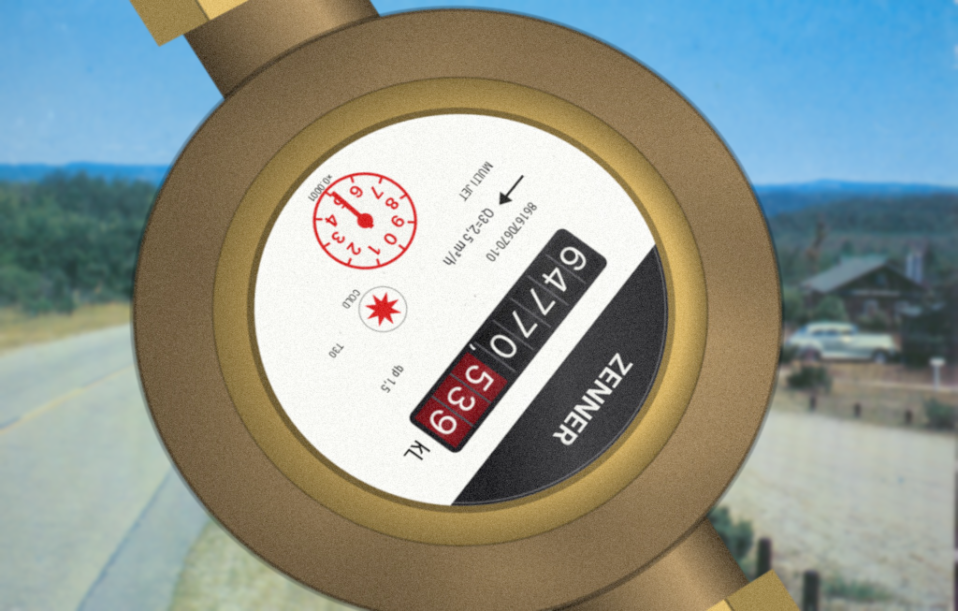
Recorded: 64770.5395 kL
